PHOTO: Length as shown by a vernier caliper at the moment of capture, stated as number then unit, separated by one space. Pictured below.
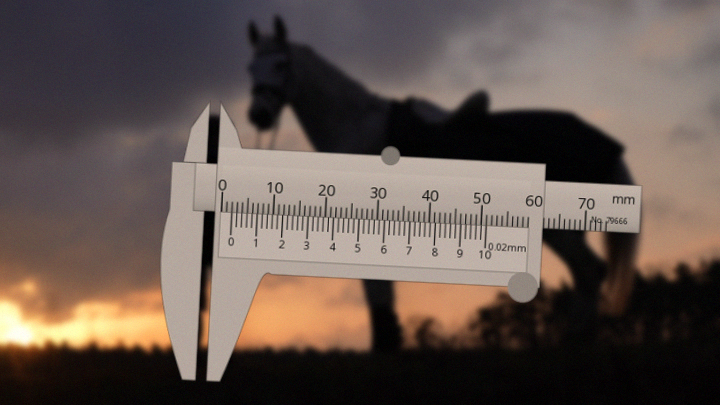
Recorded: 2.0 mm
